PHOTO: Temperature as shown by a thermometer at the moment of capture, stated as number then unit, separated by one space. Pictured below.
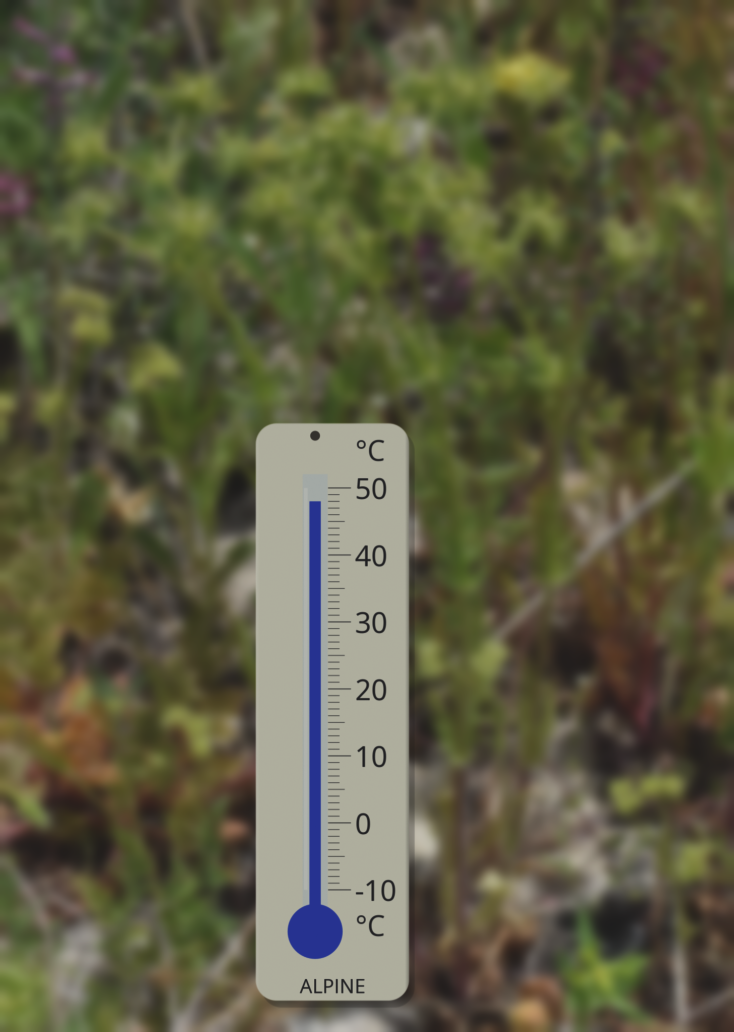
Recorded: 48 °C
